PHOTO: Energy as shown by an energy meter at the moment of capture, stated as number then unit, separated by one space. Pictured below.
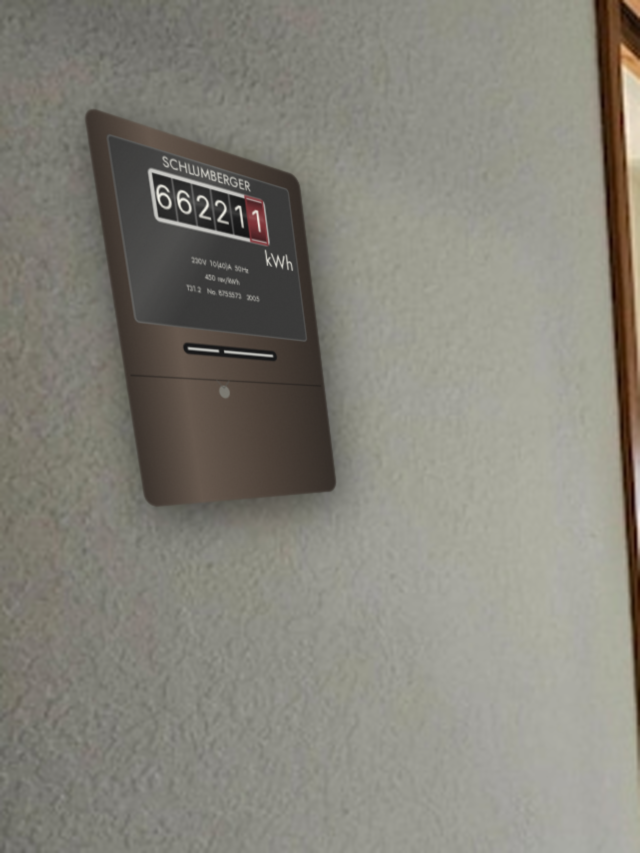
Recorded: 66221.1 kWh
